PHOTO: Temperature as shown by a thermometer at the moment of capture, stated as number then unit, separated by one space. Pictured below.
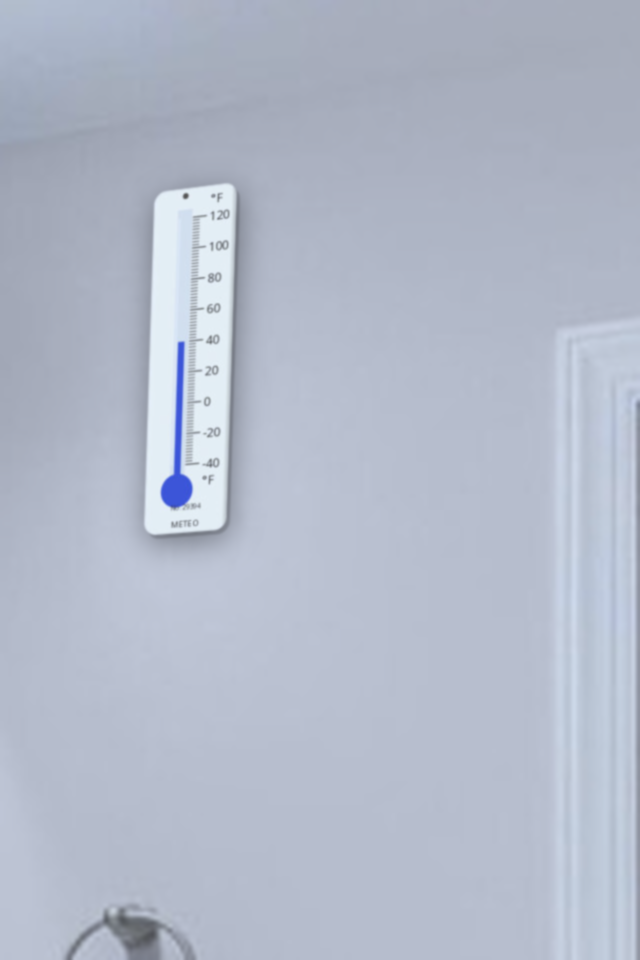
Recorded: 40 °F
